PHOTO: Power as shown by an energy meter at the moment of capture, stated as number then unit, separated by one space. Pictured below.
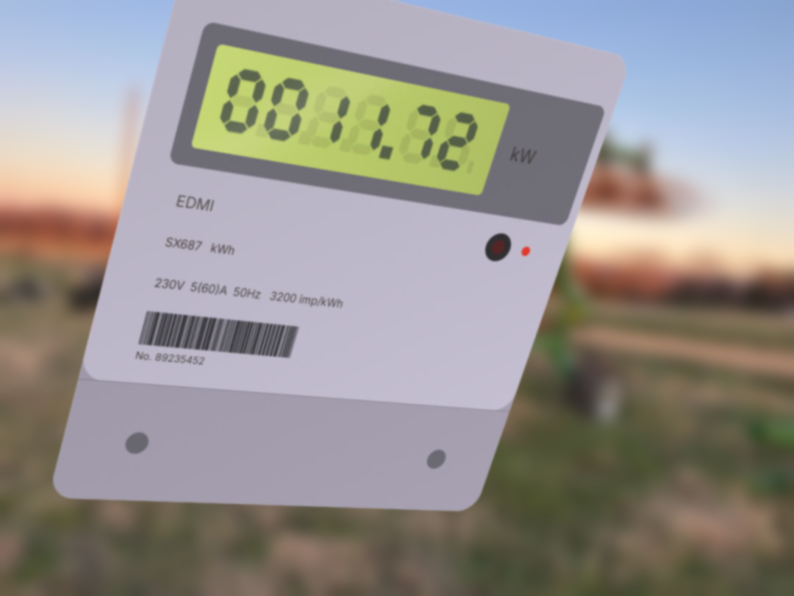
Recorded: 11.72 kW
